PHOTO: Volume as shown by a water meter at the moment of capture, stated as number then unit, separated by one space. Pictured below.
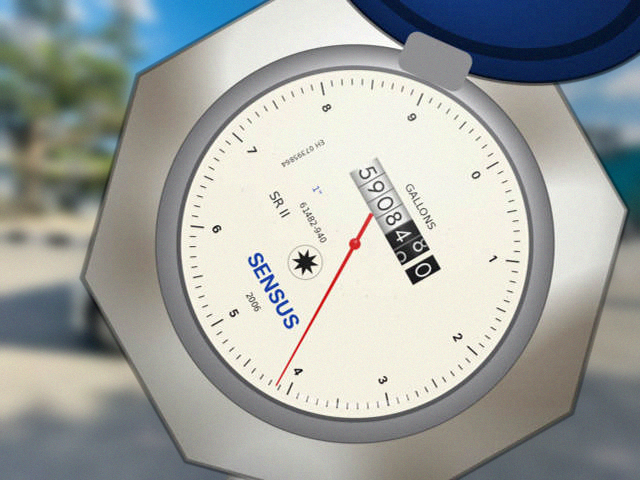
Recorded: 5908484.1 gal
